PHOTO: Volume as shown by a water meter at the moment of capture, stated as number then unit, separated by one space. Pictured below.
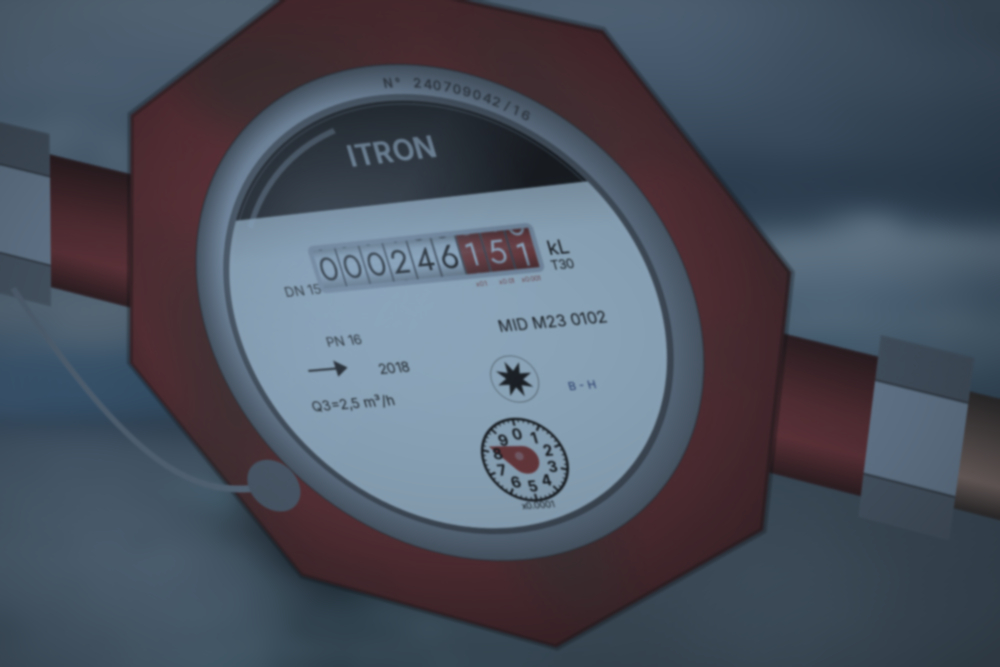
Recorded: 246.1508 kL
